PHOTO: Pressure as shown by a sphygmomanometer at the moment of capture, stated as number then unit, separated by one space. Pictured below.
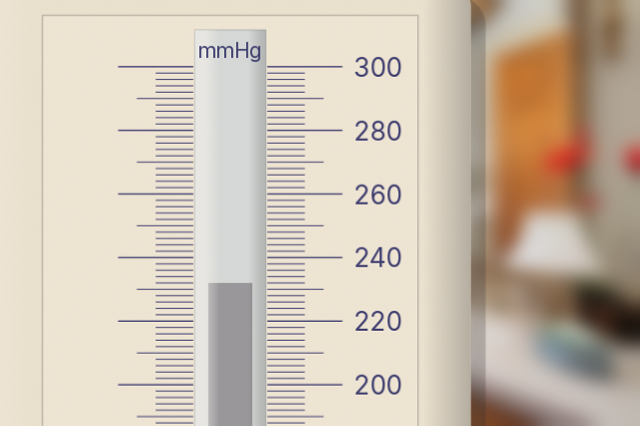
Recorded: 232 mmHg
